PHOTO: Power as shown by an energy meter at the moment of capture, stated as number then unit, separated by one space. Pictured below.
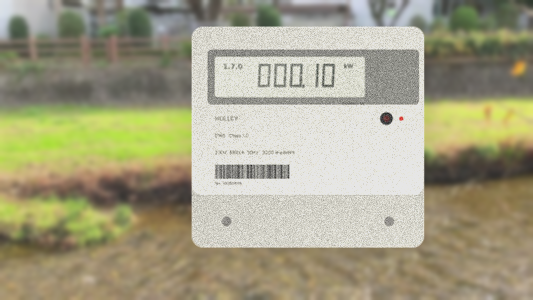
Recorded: 0.10 kW
